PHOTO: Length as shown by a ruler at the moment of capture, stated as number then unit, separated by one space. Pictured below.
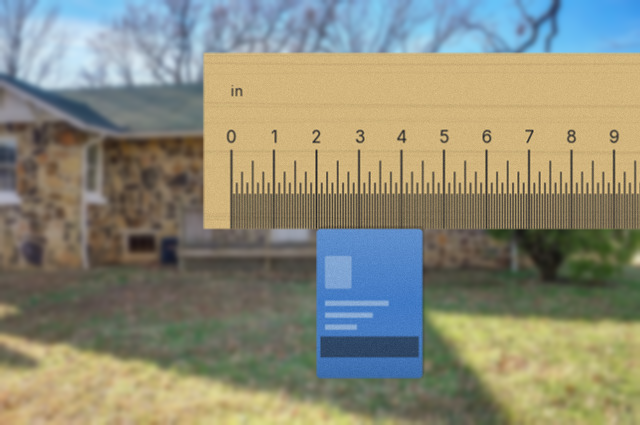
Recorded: 2.5 in
